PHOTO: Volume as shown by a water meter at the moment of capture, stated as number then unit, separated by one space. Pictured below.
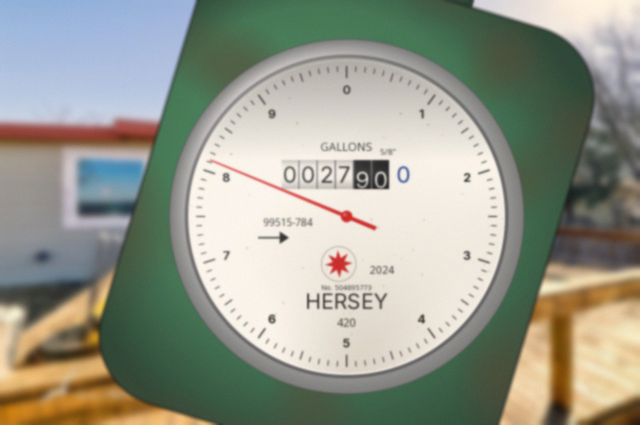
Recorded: 27898.1 gal
